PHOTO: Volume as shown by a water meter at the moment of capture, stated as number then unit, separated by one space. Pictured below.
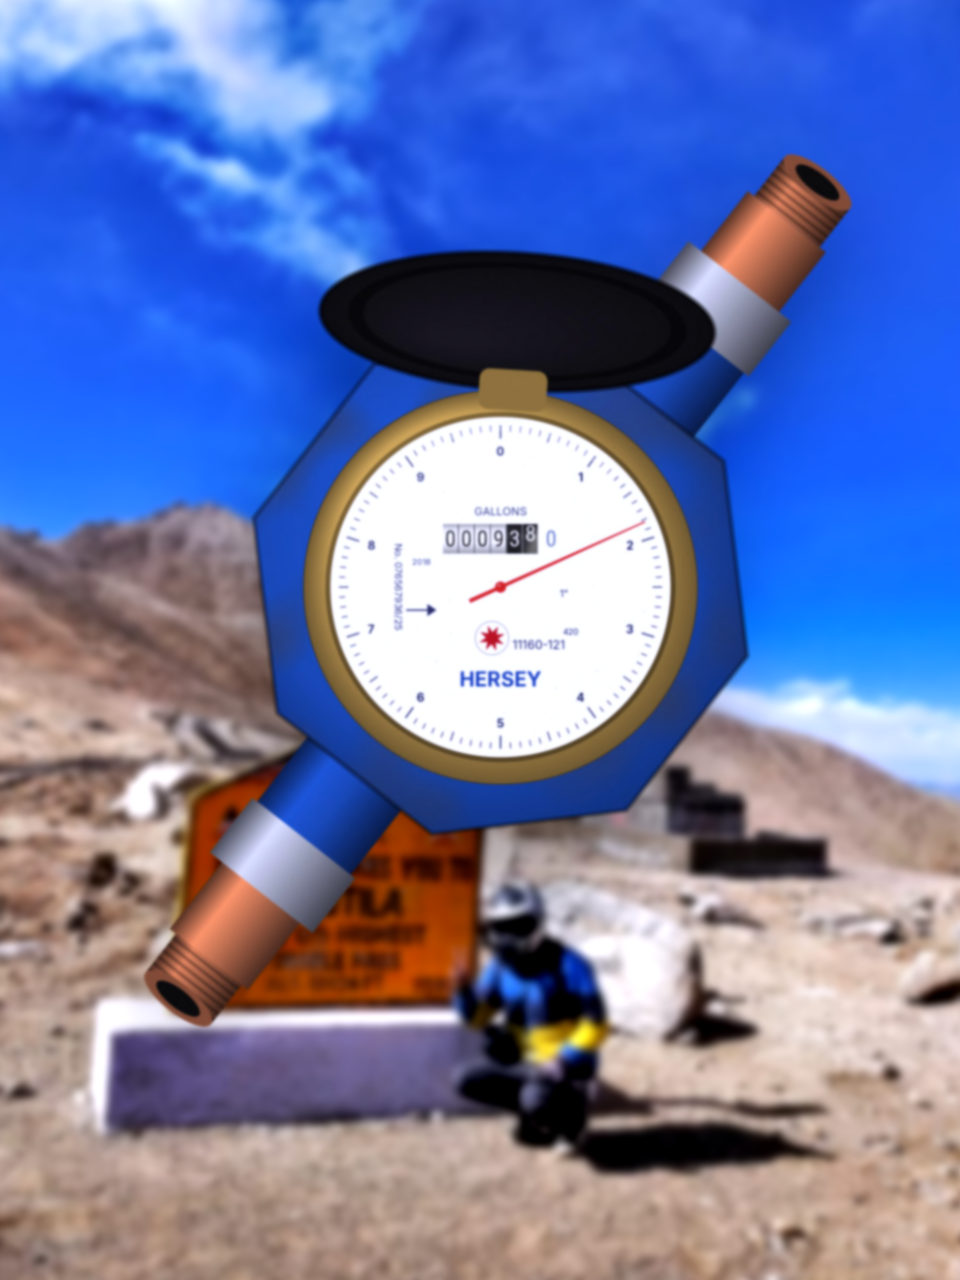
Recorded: 9381.8 gal
